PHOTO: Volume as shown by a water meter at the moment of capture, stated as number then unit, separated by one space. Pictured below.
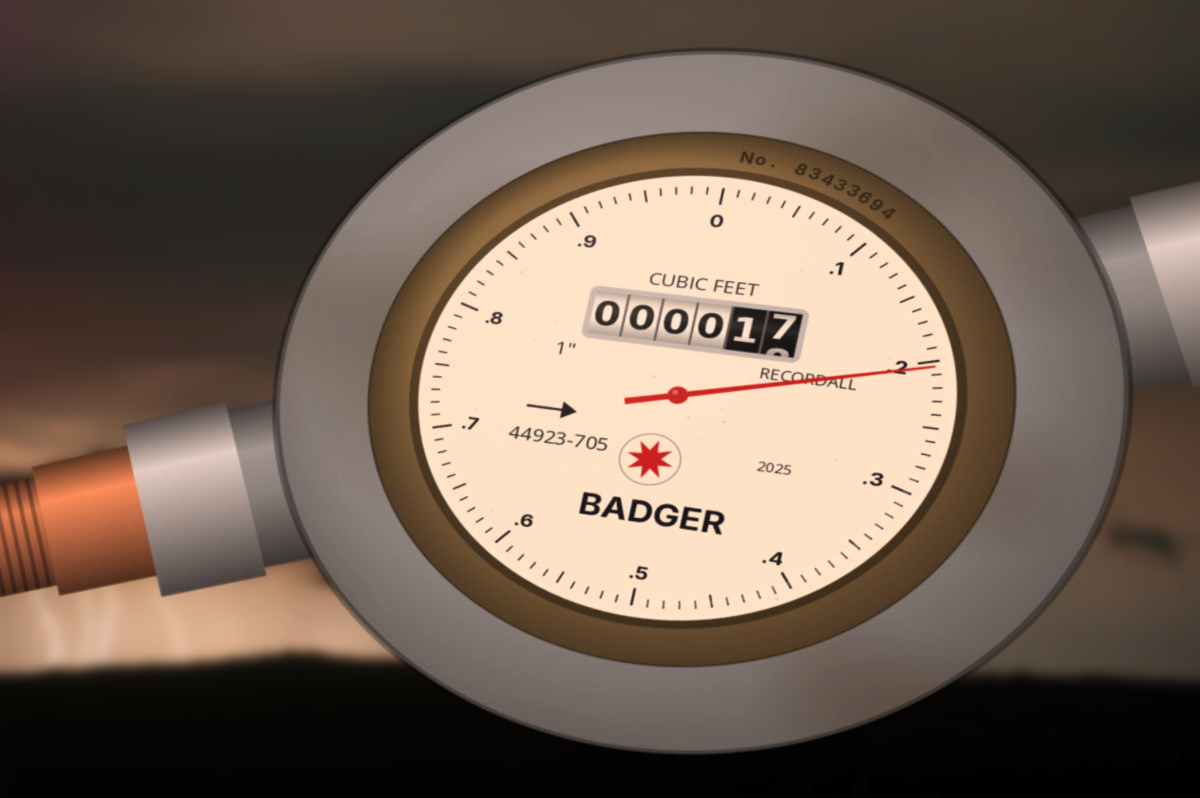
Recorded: 17.20 ft³
